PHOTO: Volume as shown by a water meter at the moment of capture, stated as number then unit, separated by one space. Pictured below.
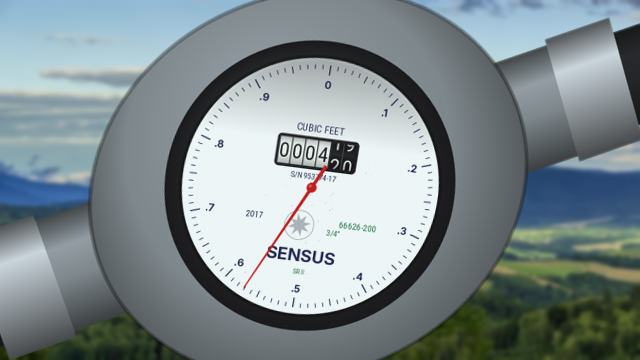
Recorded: 419.57 ft³
